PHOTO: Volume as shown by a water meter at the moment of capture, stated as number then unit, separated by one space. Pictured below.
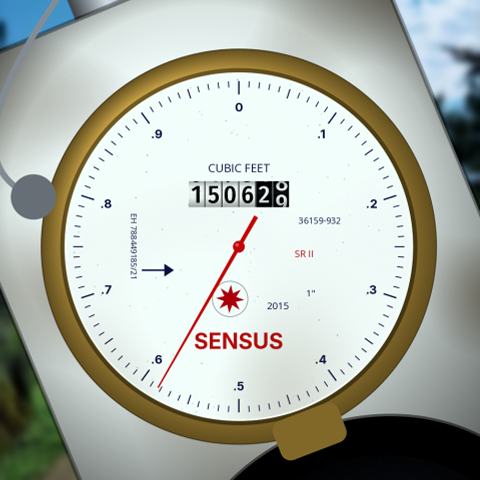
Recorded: 150628.58 ft³
